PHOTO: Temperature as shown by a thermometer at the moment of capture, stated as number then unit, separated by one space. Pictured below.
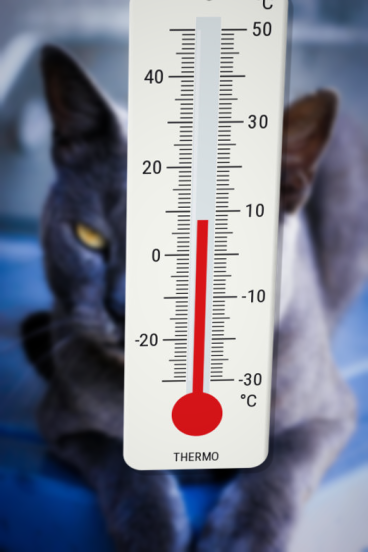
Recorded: 8 °C
